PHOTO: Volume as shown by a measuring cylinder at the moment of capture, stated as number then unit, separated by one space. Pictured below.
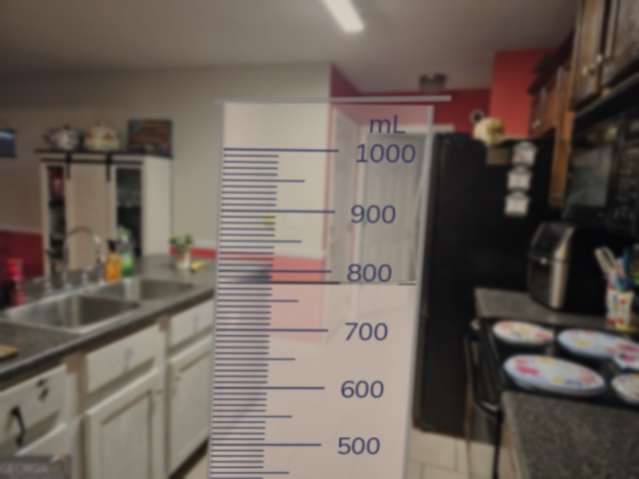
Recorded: 780 mL
